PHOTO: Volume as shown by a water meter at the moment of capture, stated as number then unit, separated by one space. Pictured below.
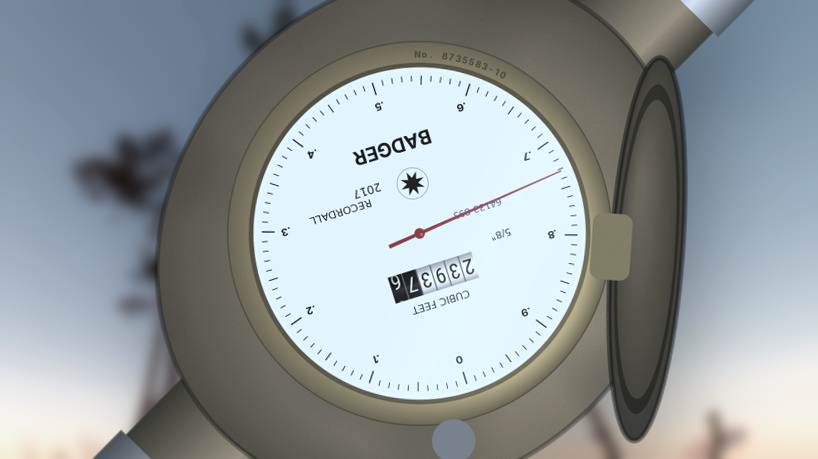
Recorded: 239375.73 ft³
